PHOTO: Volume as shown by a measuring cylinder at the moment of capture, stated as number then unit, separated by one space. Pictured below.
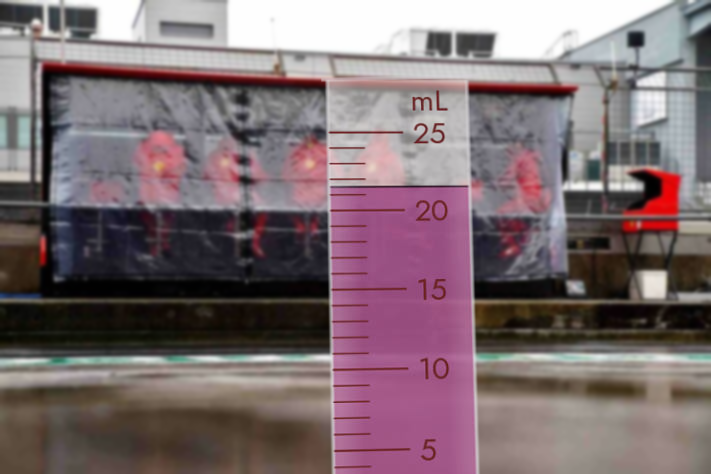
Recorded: 21.5 mL
